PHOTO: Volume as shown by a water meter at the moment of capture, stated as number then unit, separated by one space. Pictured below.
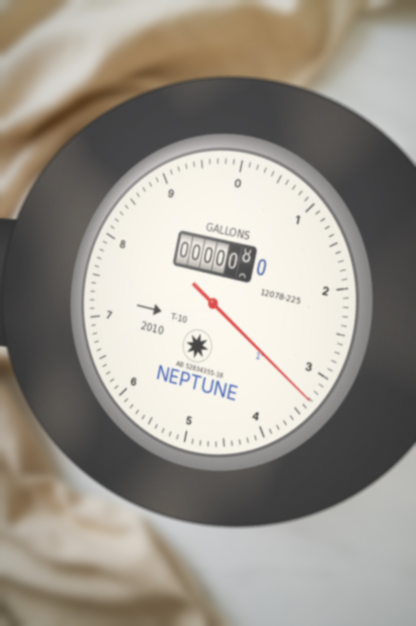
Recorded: 83.3 gal
